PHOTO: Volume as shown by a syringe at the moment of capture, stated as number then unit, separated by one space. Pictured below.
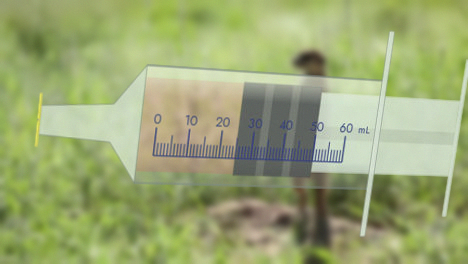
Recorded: 25 mL
